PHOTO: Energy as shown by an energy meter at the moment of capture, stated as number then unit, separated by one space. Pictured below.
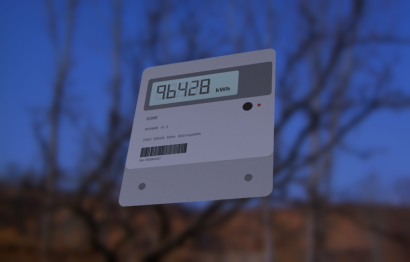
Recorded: 96428 kWh
